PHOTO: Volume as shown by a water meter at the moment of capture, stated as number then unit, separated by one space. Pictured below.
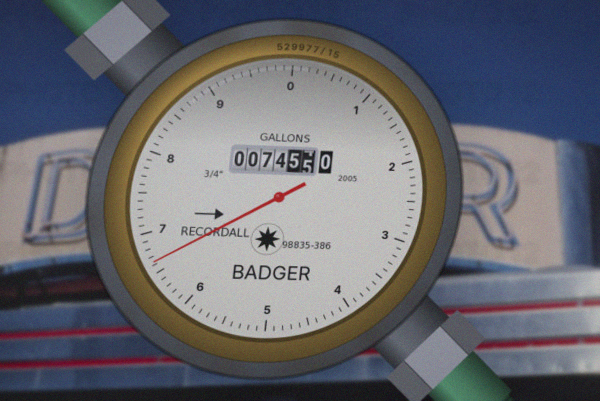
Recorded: 74546.6 gal
